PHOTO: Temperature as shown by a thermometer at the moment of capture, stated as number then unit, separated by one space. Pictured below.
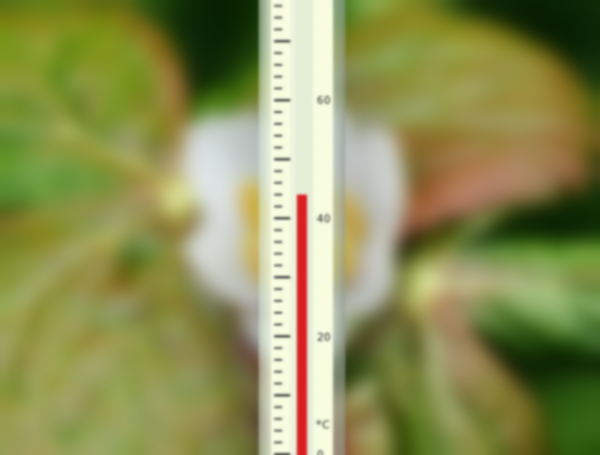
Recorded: 44 °C
